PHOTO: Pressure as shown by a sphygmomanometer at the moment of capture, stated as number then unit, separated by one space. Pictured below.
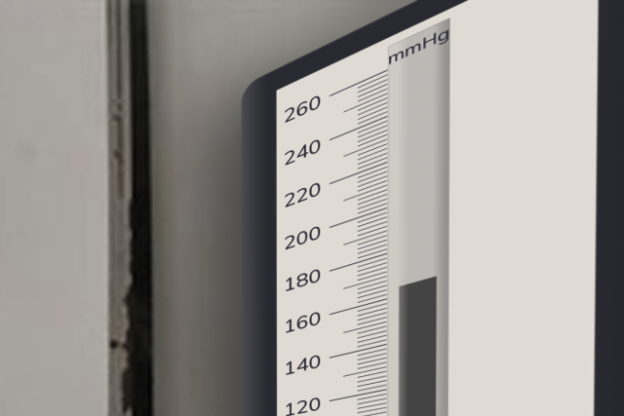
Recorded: 164 mmHg
